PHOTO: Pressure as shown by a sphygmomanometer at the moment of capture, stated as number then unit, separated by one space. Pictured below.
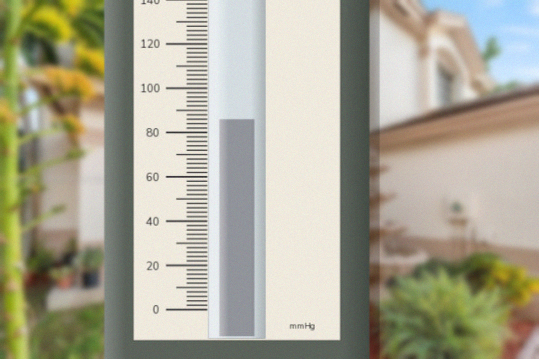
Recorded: 86 mmHg
